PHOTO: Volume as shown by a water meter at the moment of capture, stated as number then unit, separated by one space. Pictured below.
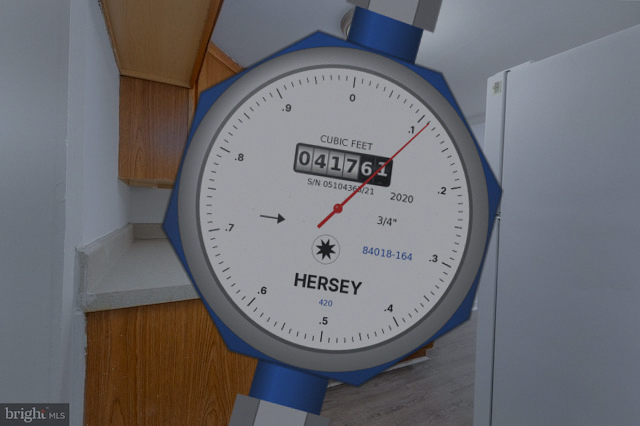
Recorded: 41761.11 ft³
